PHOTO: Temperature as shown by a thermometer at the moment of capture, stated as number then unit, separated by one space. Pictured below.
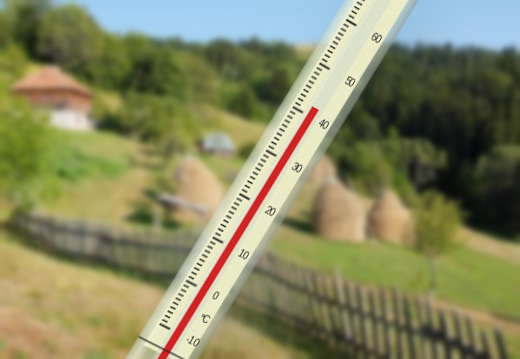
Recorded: 42 °C
